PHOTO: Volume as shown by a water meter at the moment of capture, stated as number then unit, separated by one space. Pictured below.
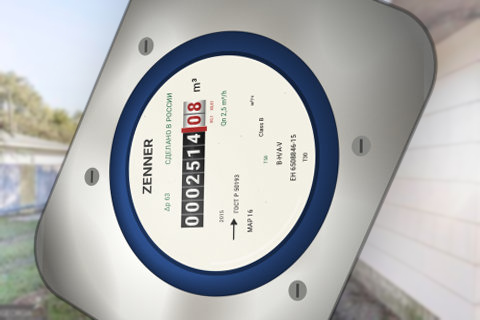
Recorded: 2514.08 m³
